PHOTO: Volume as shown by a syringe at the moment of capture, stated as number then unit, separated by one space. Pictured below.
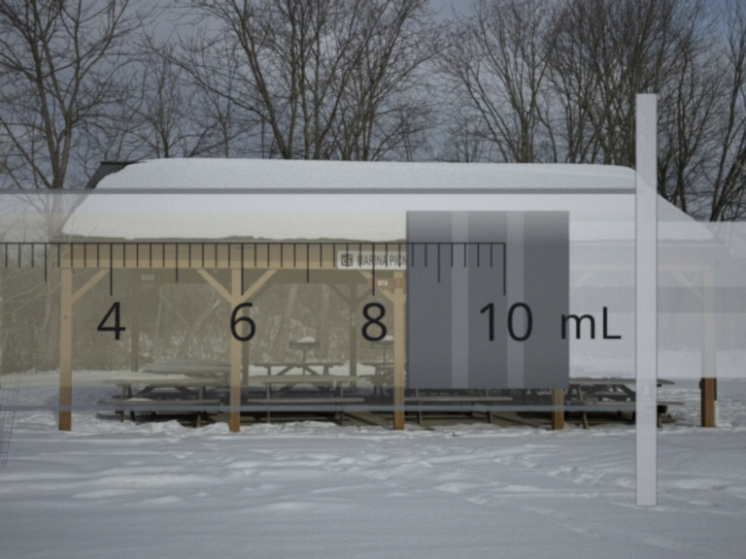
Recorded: 8.5 mL
